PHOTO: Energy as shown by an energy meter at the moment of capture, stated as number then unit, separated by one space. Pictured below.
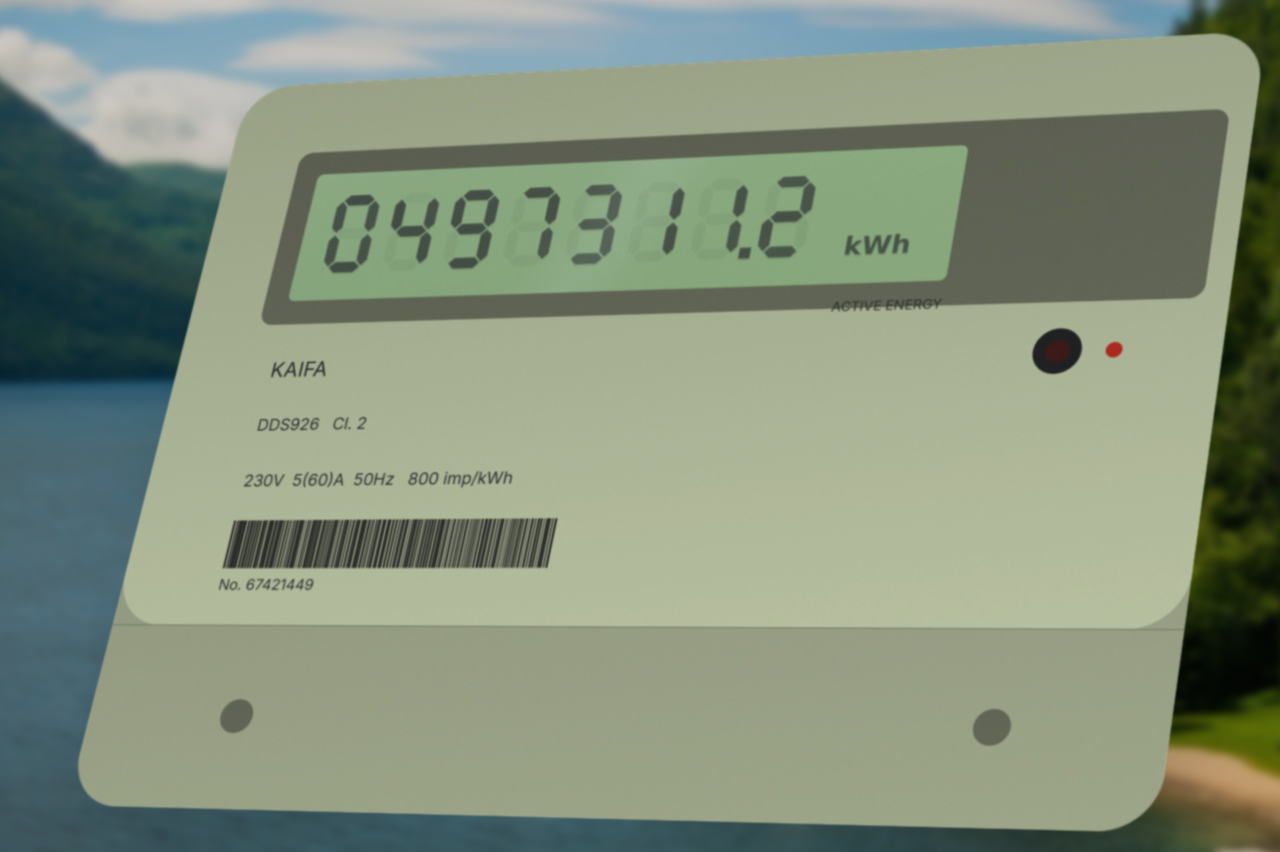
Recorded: 497311.2 kWh
